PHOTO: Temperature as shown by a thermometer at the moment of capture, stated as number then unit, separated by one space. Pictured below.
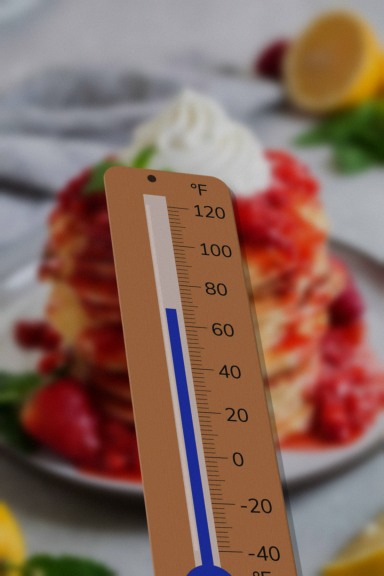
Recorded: 68 °F
